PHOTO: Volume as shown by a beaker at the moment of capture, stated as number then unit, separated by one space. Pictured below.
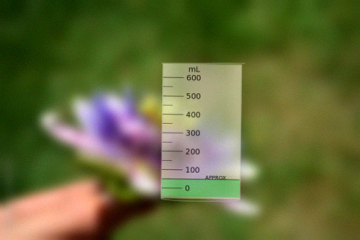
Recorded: 50 mL
